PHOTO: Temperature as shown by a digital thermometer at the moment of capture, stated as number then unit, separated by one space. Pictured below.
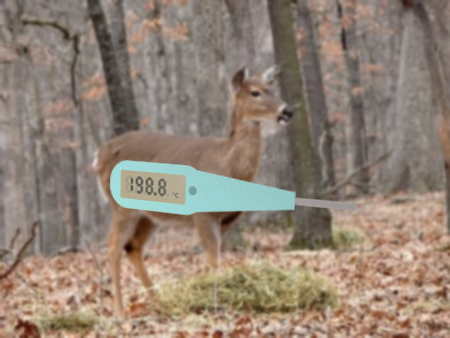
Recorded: 198.8 °C
